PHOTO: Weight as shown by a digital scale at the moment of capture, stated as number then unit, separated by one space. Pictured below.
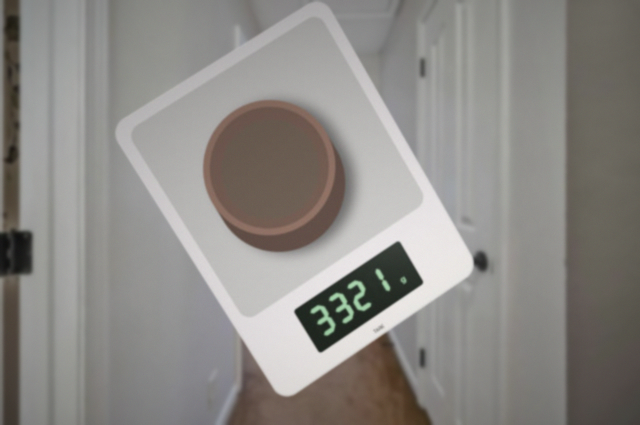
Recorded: 3321 g
